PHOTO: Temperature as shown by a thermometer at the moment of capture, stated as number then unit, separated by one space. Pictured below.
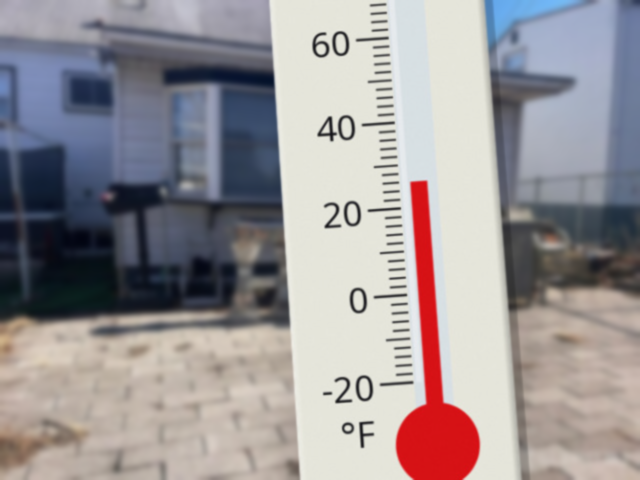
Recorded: 26 °F
